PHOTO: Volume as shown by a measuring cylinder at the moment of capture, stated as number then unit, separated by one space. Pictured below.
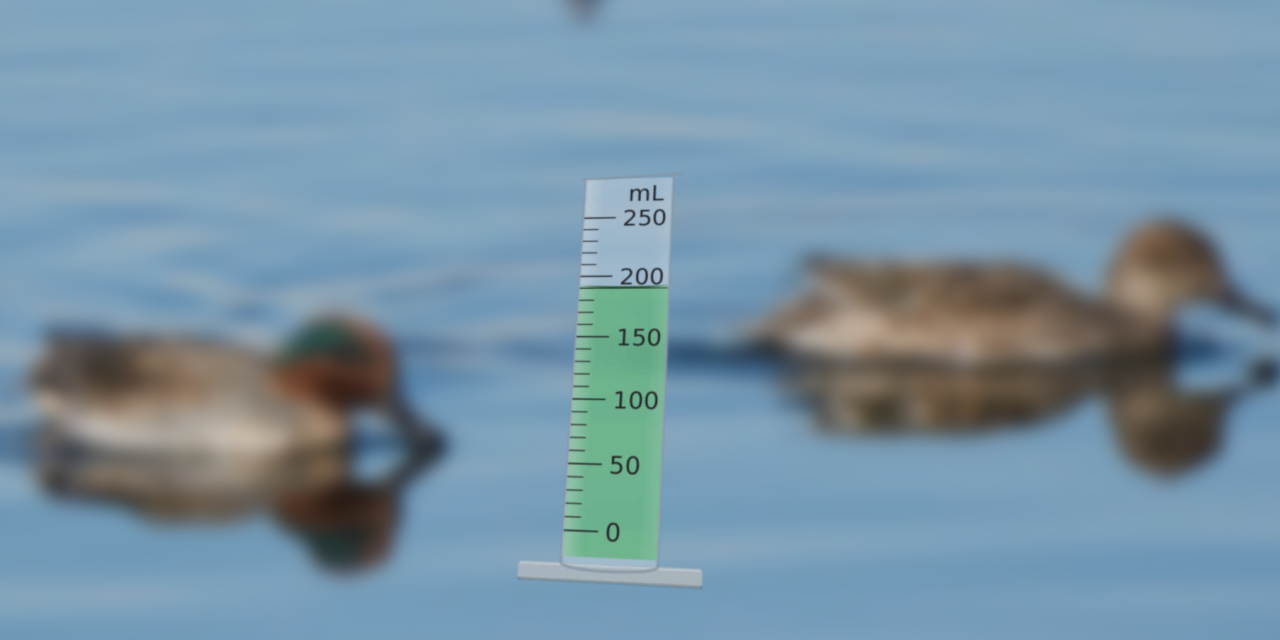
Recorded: 190 mL
